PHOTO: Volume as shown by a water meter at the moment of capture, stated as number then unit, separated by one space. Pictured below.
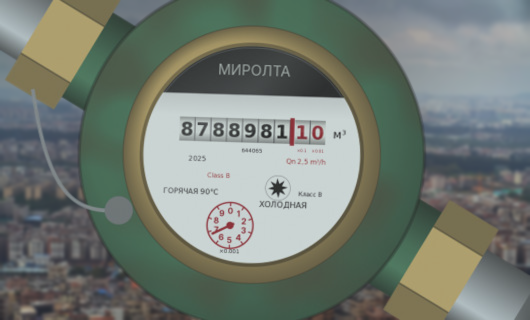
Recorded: 8788981.106 m³
